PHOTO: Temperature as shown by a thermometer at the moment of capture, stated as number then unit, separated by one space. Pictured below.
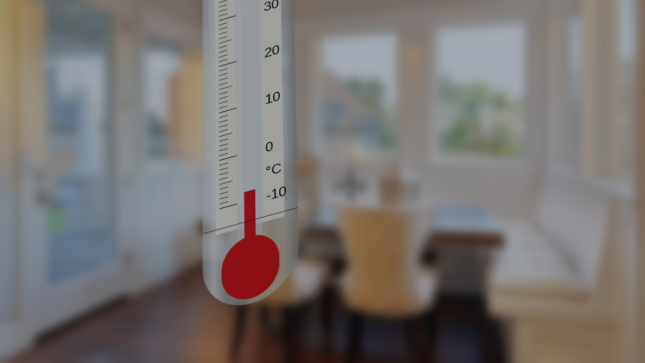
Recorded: -8 °C
